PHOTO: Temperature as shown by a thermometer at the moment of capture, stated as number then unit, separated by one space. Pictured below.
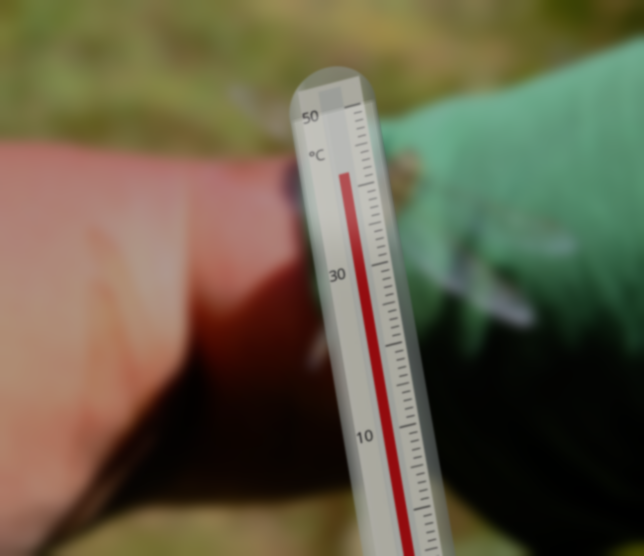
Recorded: 42 °C
